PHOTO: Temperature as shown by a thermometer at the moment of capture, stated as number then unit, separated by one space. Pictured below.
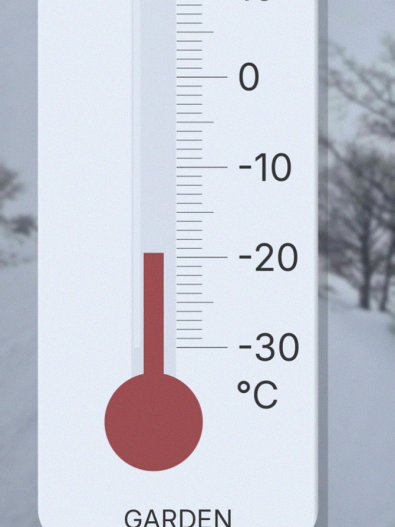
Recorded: -19.5 °C
